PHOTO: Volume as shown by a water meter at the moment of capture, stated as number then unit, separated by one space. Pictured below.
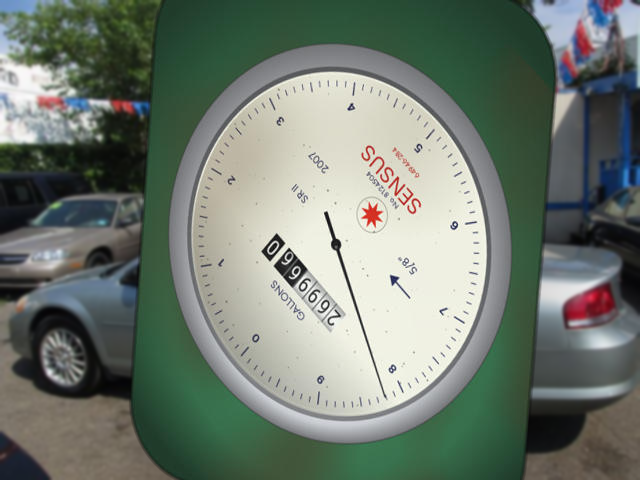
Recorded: 2699658.2 gal
